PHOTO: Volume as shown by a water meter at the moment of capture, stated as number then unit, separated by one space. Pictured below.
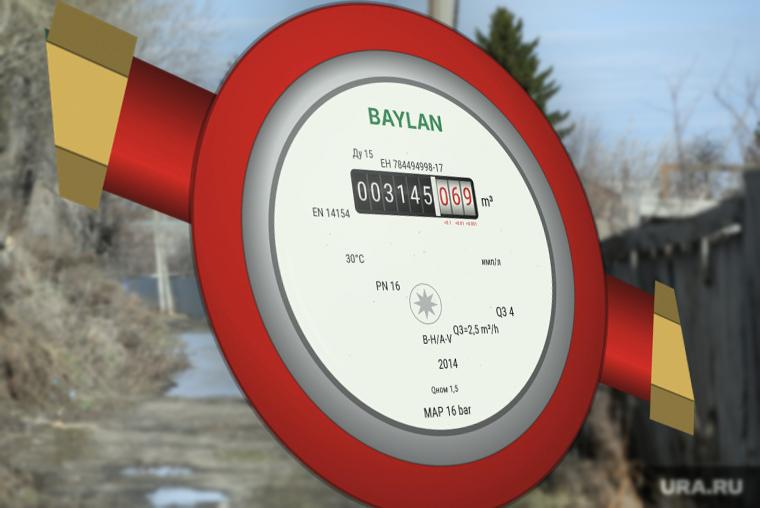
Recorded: 3145.069 m³
